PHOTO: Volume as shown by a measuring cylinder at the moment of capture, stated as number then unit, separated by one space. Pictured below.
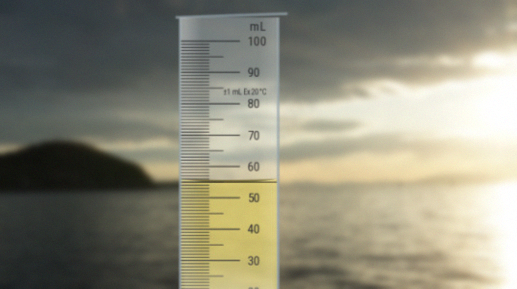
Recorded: 55 mL
